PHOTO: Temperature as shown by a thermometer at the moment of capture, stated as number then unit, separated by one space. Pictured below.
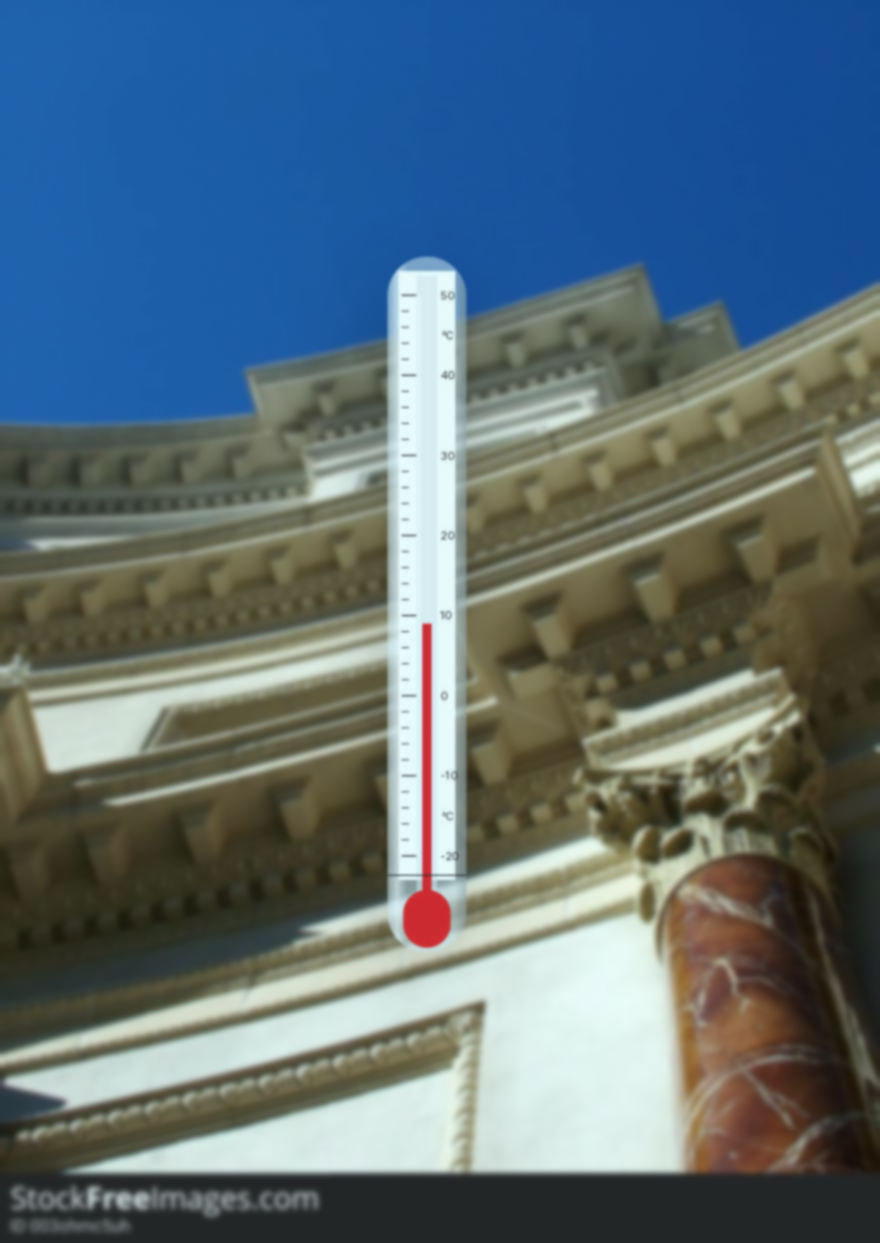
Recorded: 9 °C
